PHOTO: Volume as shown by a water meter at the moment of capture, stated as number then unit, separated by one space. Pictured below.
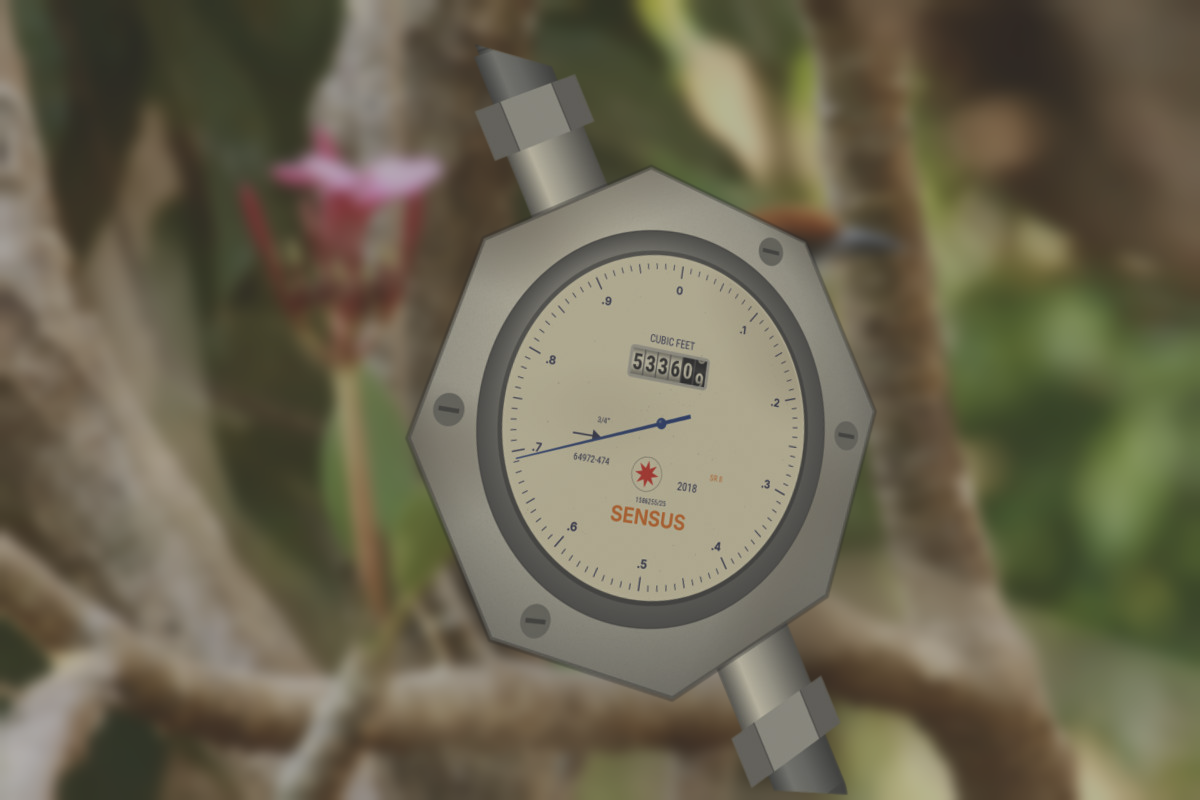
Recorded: 533608.69 ft³
